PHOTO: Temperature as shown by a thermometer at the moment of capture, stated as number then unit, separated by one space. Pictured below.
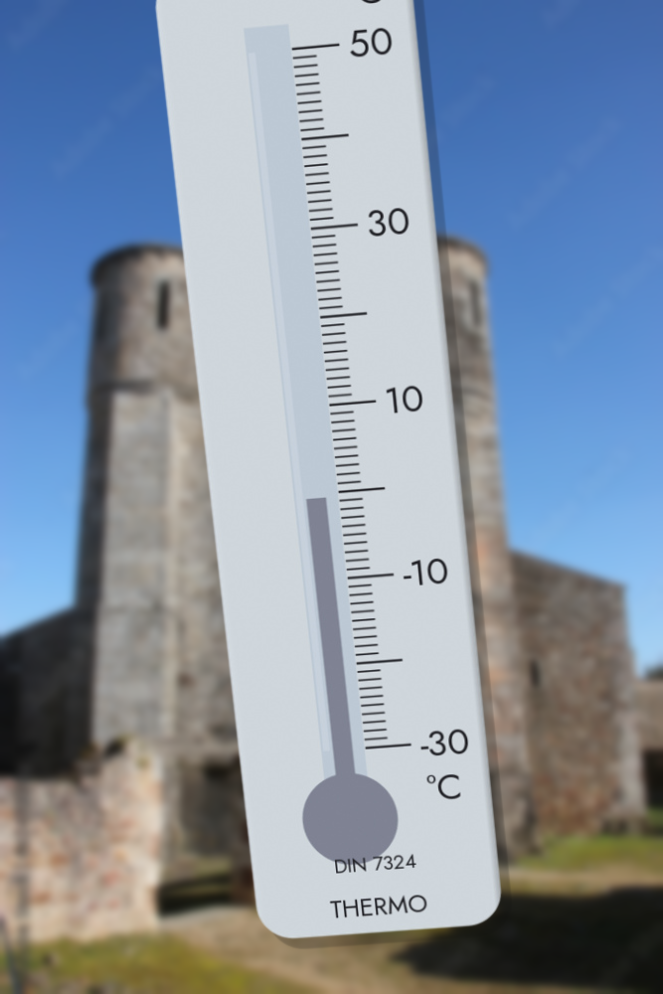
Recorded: -0.5 °C
